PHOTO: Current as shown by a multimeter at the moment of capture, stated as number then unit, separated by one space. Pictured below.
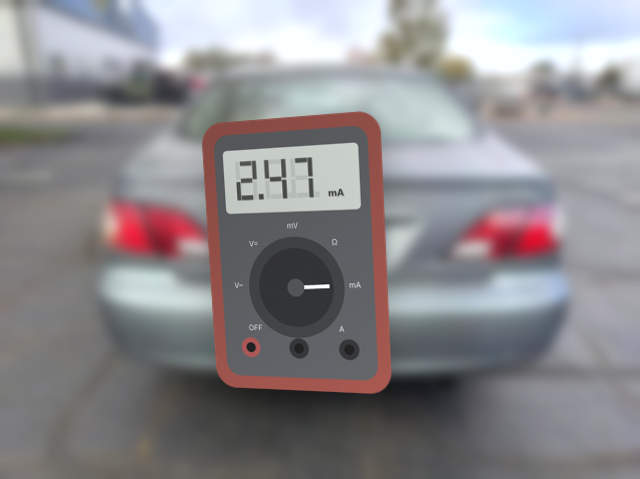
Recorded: 2.47 mA
